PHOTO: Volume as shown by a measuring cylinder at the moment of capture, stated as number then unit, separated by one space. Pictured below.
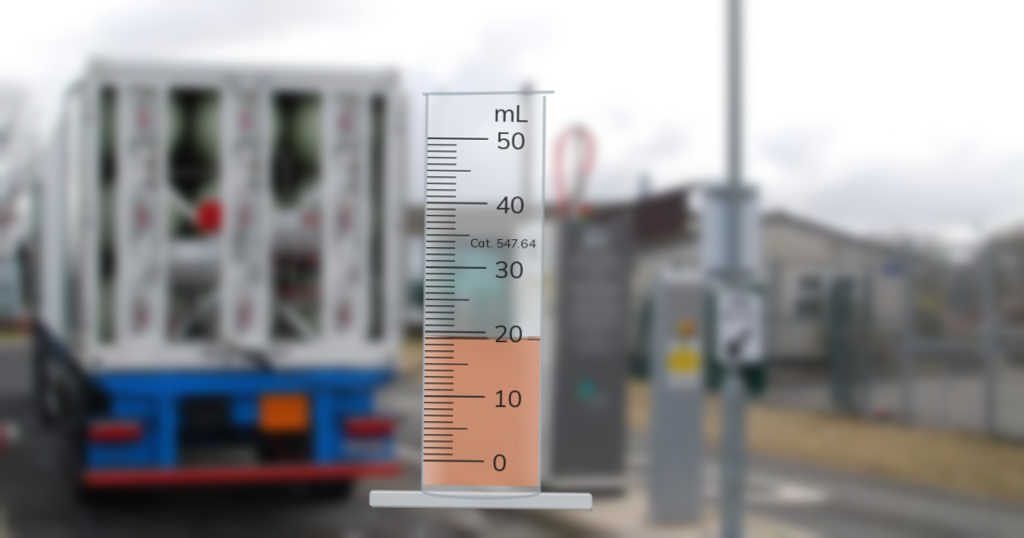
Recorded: 19 mL
